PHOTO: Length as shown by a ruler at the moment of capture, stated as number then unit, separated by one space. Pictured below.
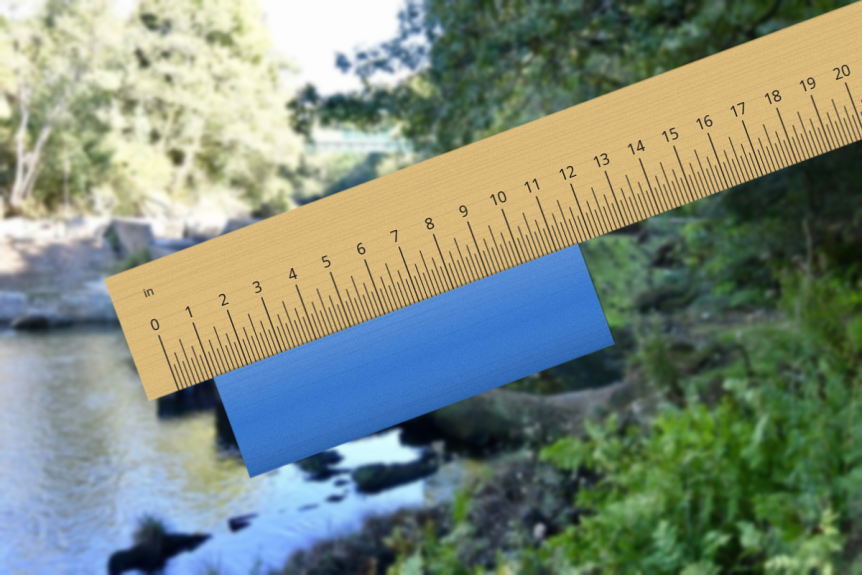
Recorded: 10.625 in
